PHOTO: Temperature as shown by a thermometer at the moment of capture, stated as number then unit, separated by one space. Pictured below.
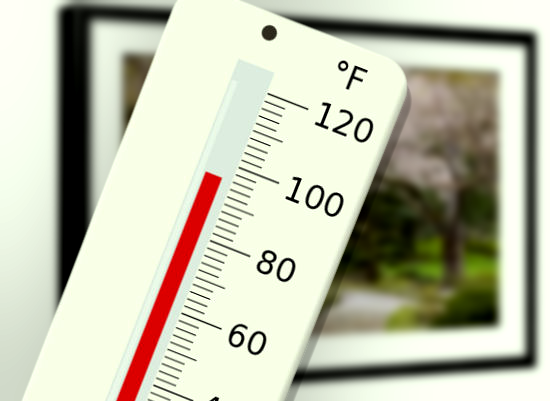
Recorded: 96 °F
